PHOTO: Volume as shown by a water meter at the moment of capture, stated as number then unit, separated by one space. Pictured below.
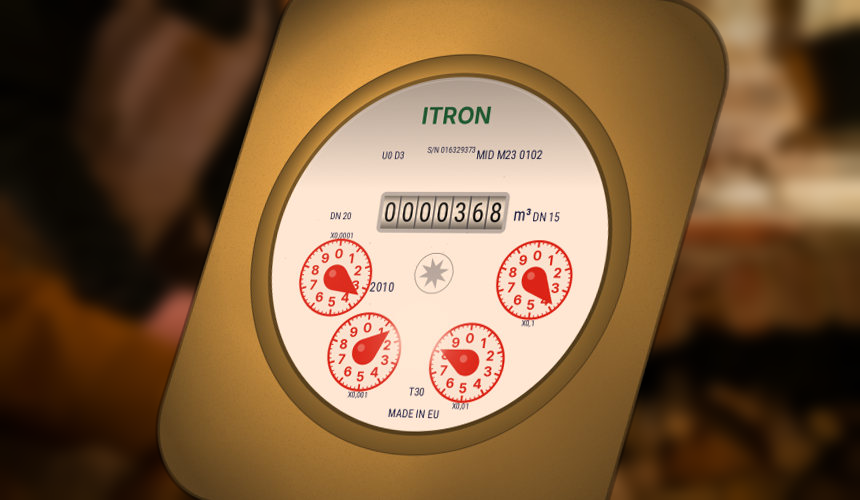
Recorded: 368.3813 m³
